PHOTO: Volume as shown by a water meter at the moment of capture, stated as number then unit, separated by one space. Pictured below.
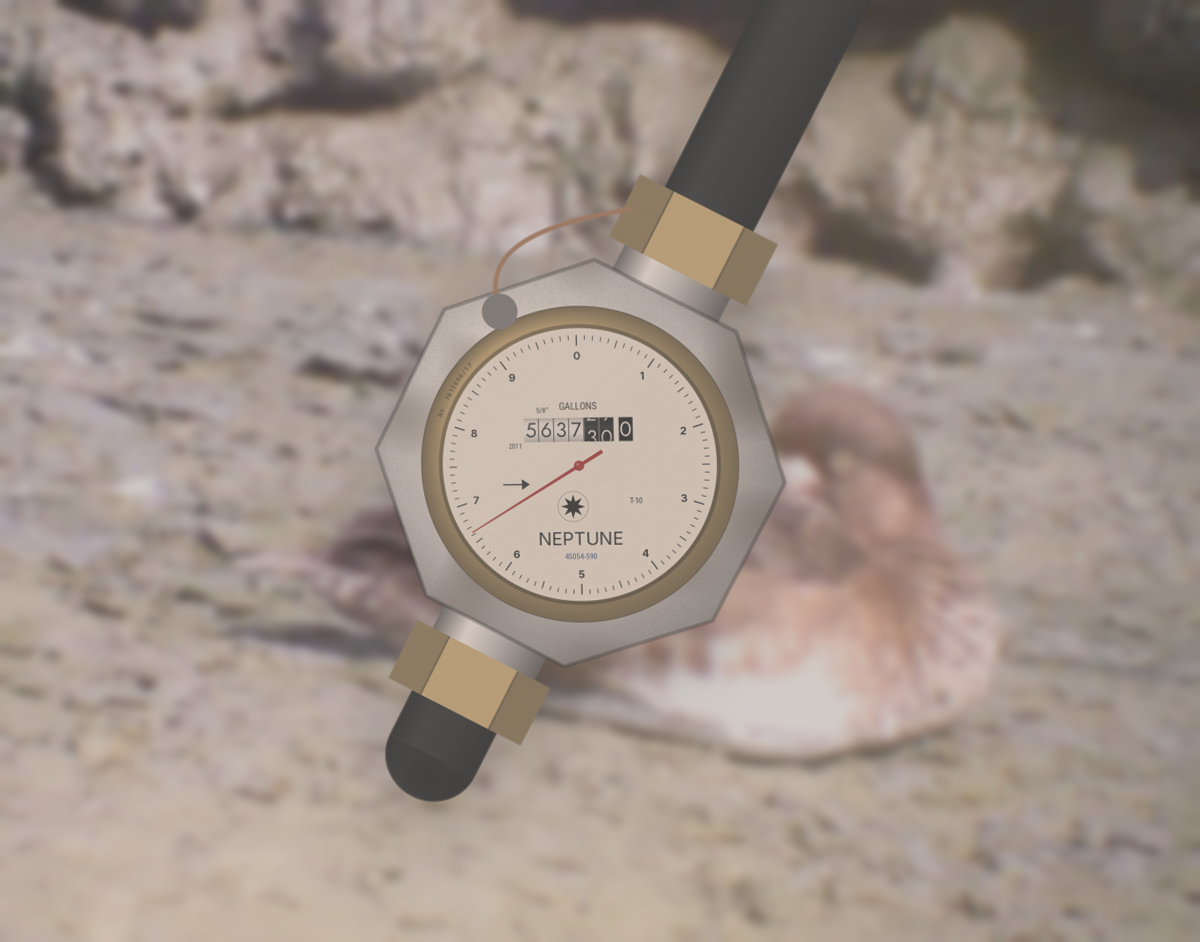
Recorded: 5637296.6 gal
